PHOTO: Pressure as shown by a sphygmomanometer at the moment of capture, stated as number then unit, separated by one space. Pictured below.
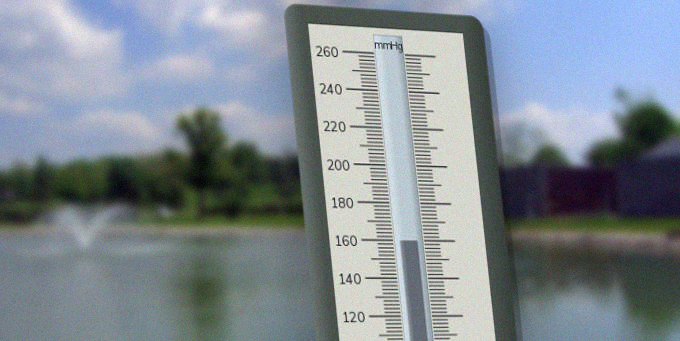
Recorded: 160 mmHg
